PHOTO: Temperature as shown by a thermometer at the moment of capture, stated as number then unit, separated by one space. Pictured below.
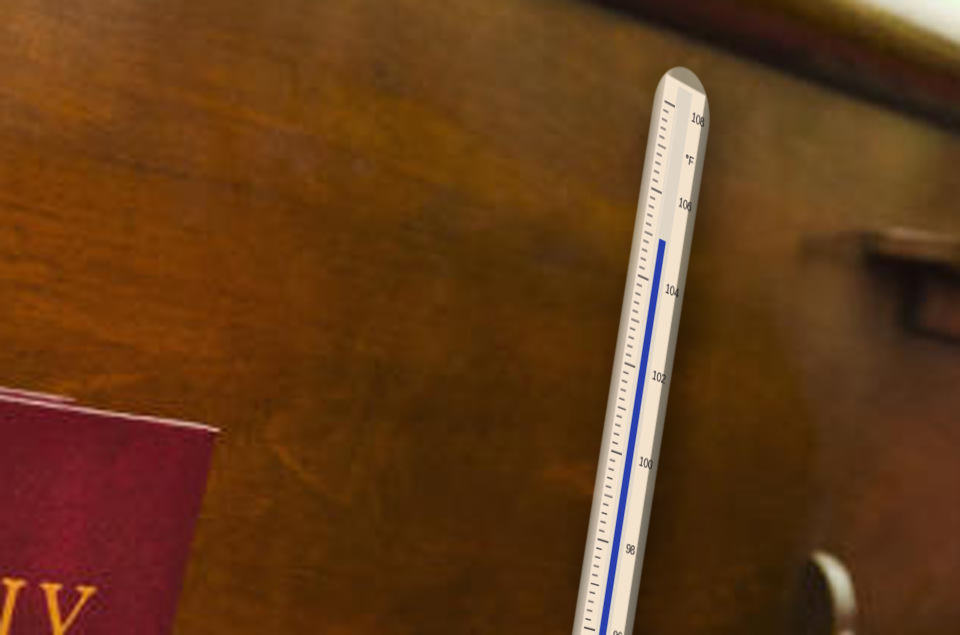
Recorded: 105 °F
